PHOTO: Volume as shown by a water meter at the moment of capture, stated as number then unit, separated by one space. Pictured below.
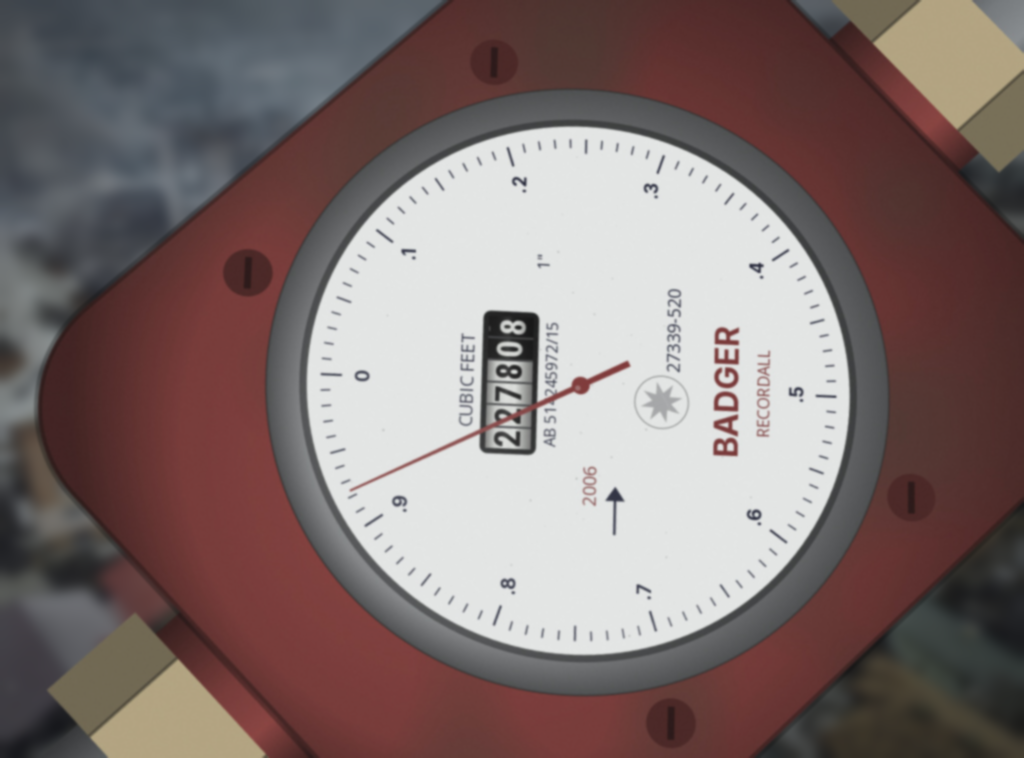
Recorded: 227807.92 ft³
